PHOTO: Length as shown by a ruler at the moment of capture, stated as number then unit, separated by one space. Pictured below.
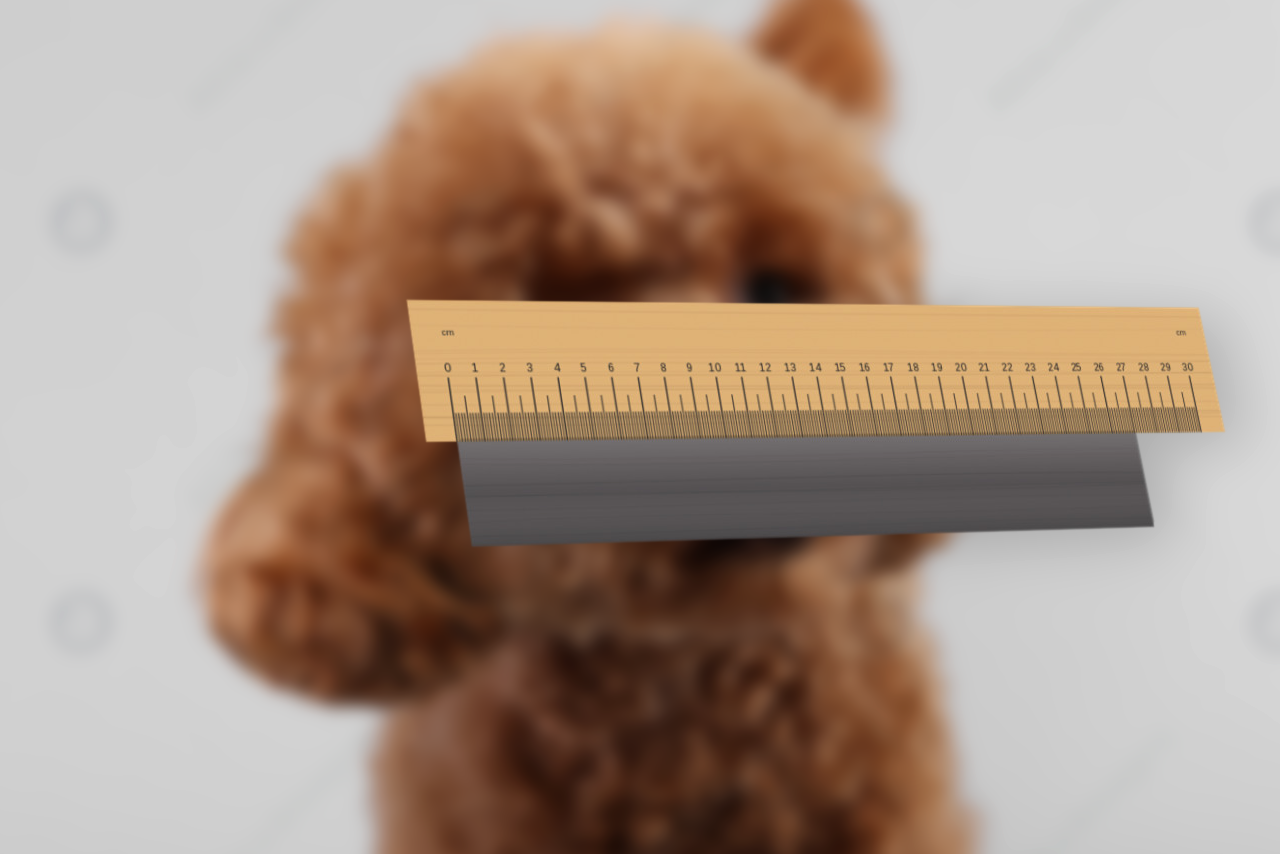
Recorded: 27 cm
